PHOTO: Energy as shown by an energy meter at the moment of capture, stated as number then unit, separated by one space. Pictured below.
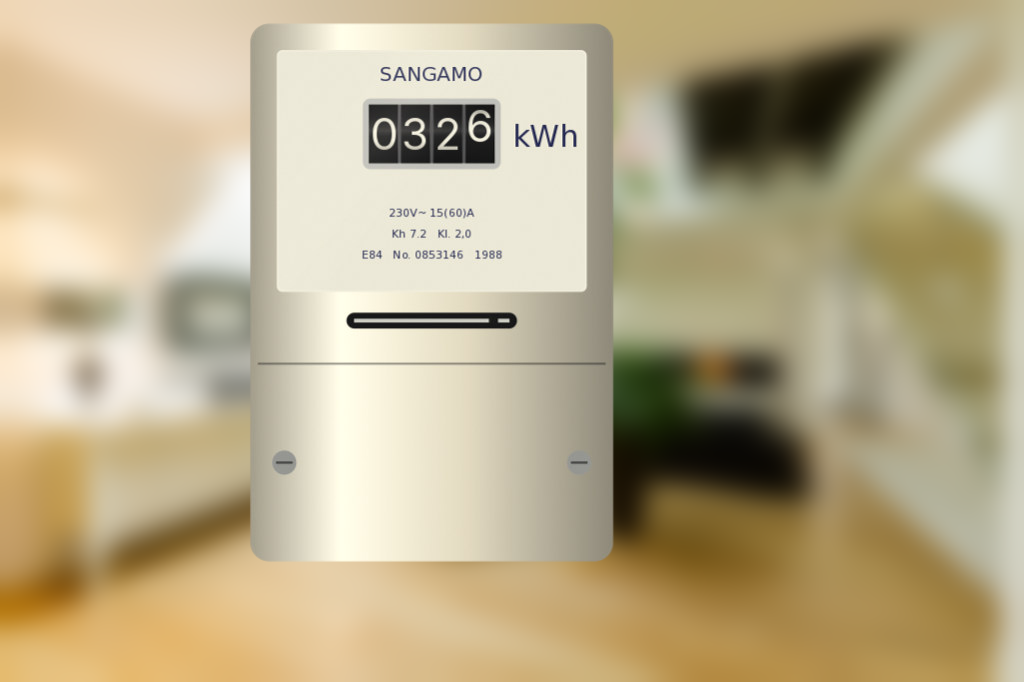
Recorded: 326 kWh
